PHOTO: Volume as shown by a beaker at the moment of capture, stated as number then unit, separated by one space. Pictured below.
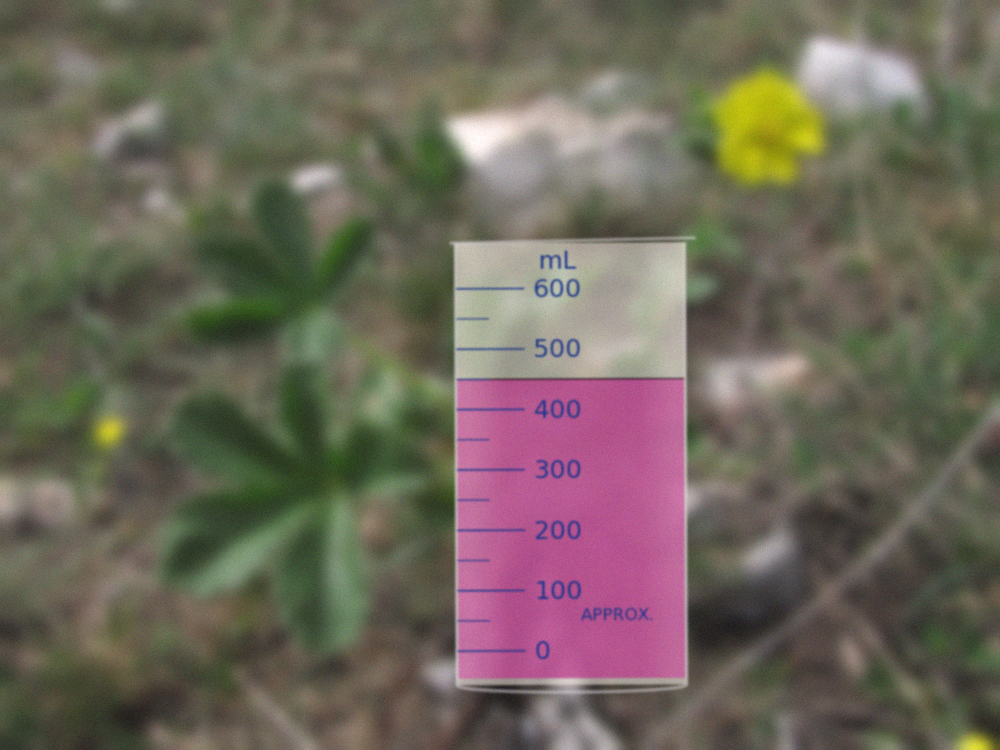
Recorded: 450 mL
